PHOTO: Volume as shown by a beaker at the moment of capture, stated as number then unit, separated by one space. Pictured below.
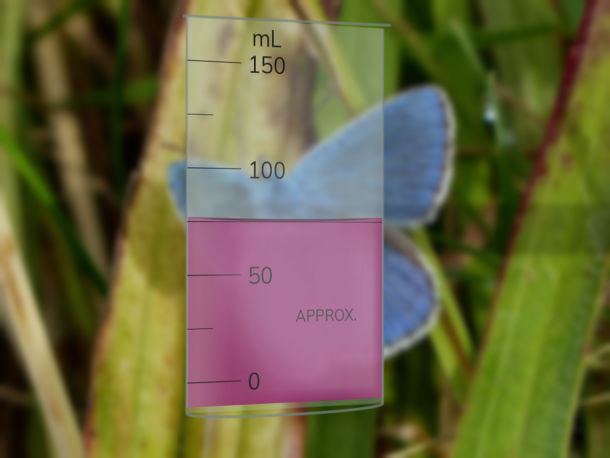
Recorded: 75 mL
